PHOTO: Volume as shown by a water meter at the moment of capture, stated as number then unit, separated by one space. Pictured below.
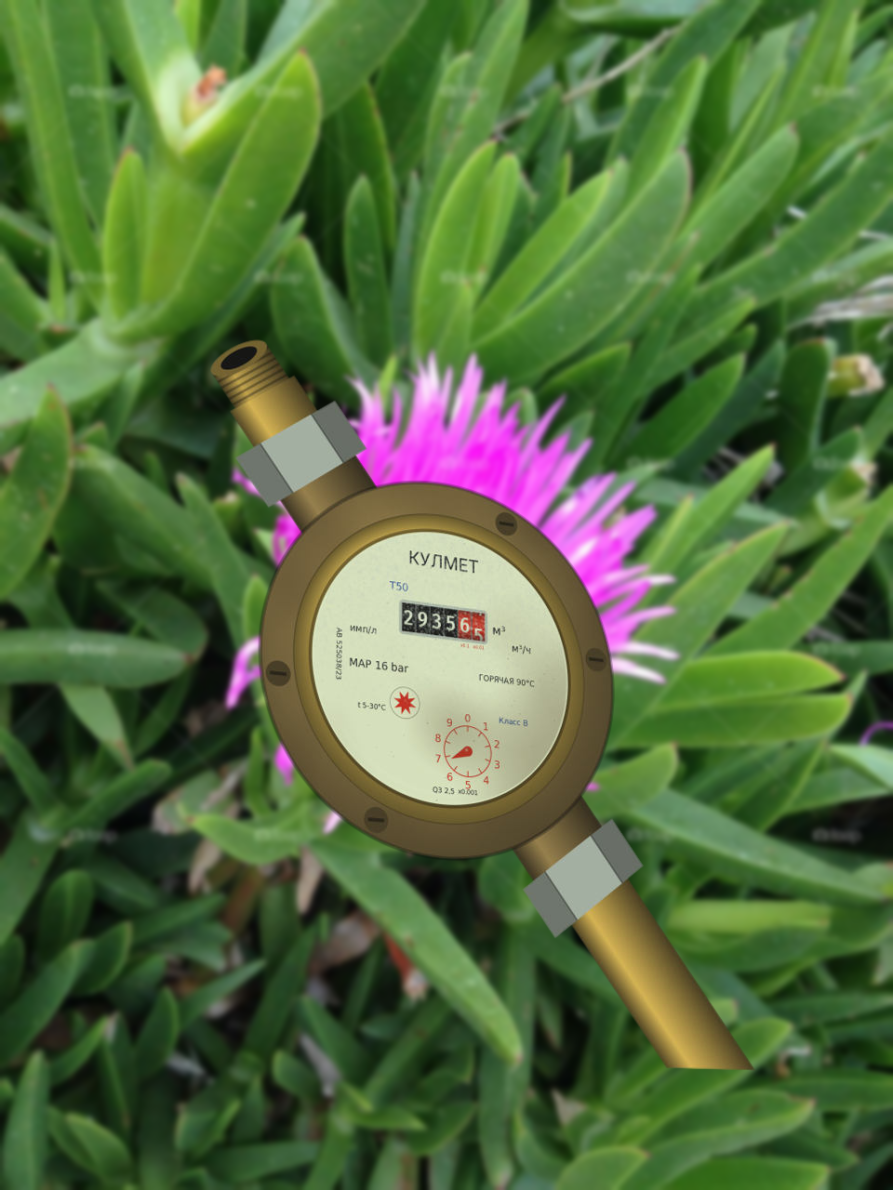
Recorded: 2935.646 m³
